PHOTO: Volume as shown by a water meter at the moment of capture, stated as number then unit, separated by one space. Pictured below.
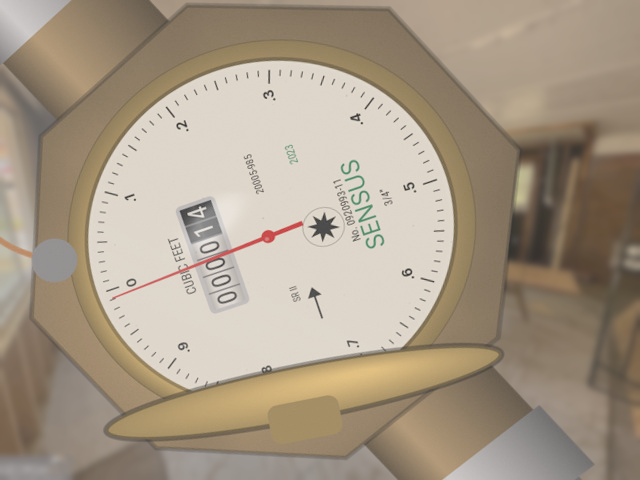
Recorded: 13.99 ft³
